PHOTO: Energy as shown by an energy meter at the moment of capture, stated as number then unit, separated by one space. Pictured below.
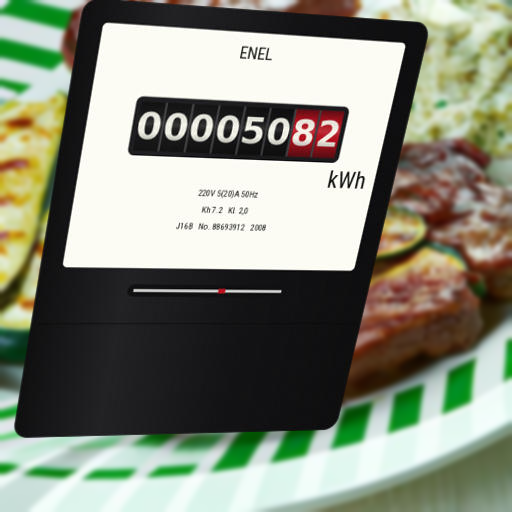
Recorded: 50.82 kWh
